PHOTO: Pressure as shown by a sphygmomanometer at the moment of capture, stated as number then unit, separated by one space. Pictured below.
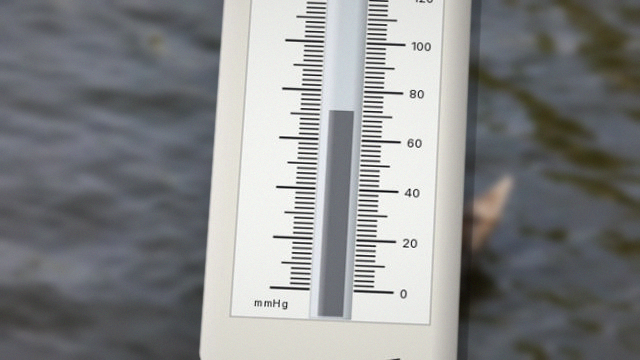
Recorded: 72 mmHg
